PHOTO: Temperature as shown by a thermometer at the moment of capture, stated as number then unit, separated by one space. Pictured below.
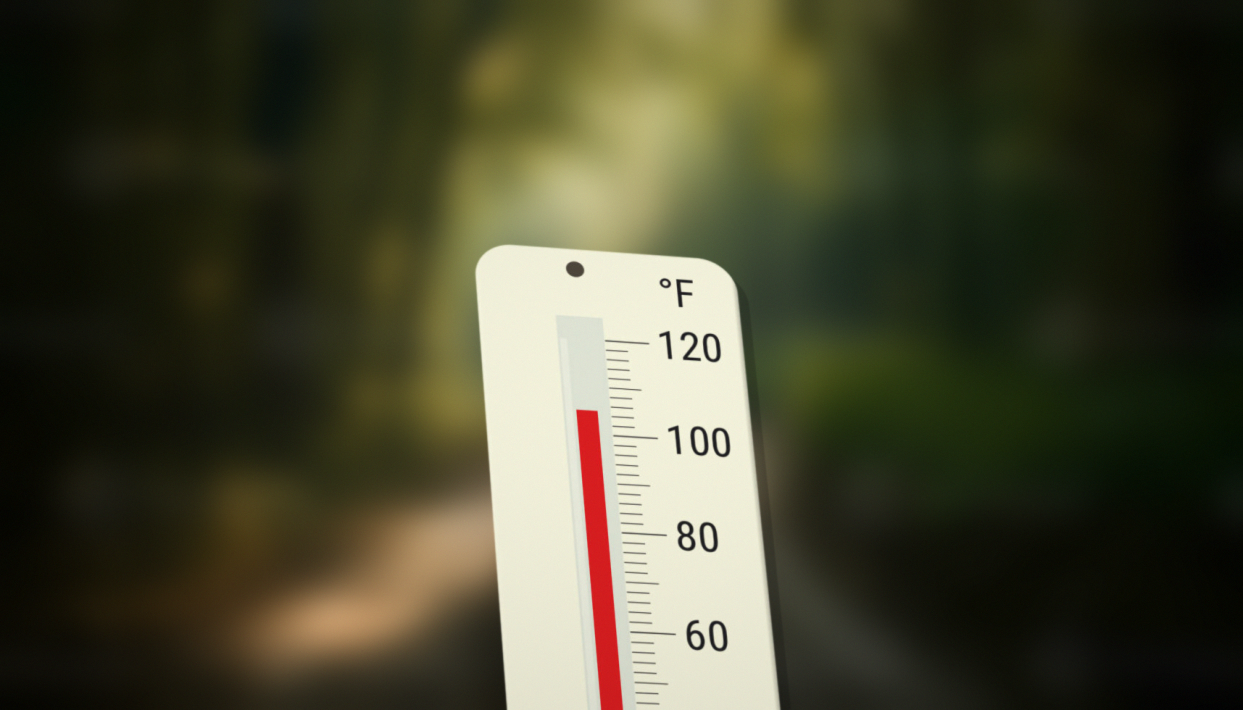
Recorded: 105 °F
